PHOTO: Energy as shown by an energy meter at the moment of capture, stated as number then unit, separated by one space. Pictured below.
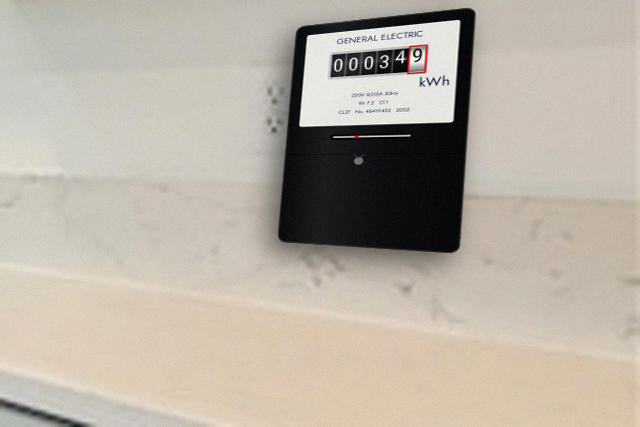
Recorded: 34.9 kWh
